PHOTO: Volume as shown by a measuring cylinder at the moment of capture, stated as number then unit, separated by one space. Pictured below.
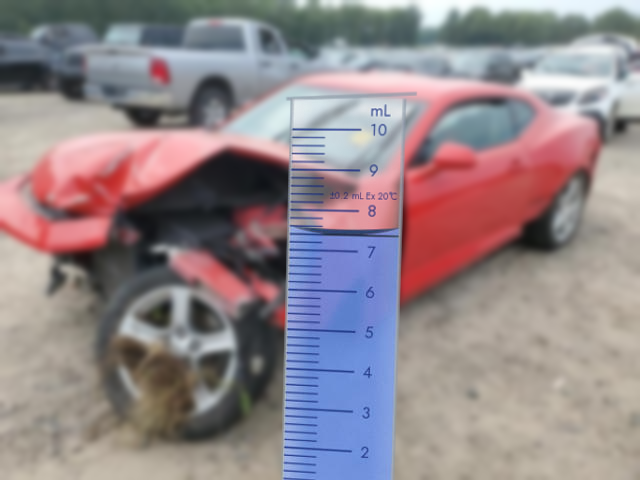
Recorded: 7.4 mL
